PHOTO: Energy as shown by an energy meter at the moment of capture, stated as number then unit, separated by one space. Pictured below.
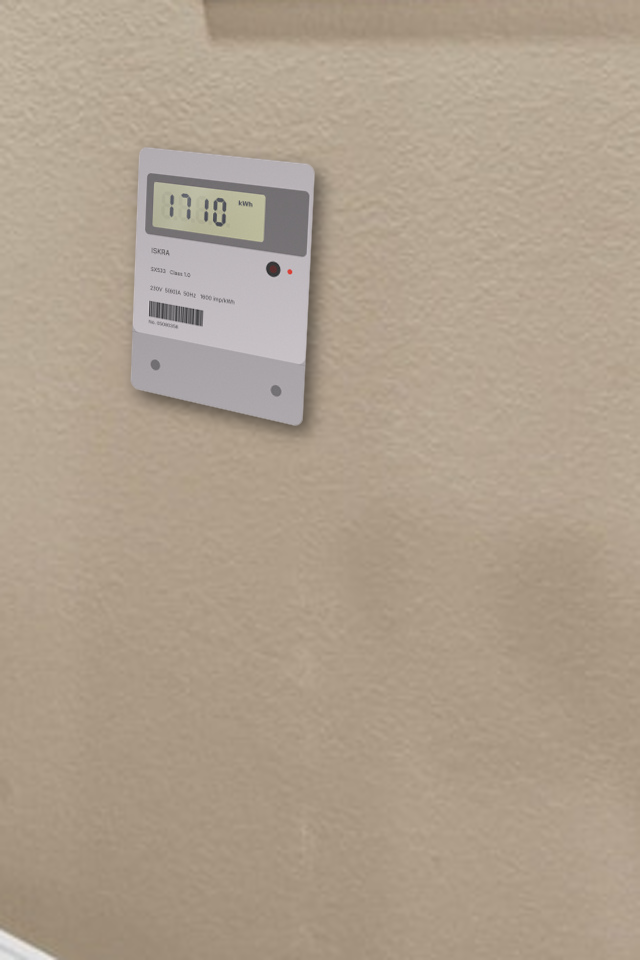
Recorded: 1710 kWh
